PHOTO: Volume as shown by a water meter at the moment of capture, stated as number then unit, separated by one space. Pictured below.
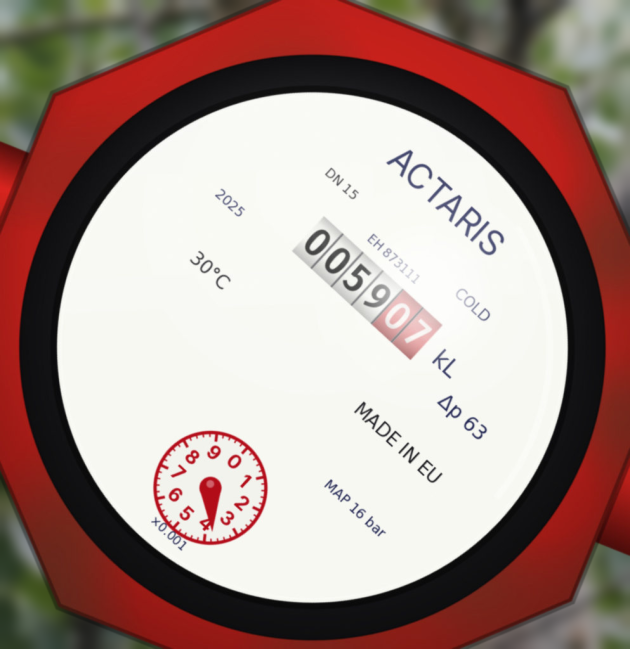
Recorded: 59.073 kL
